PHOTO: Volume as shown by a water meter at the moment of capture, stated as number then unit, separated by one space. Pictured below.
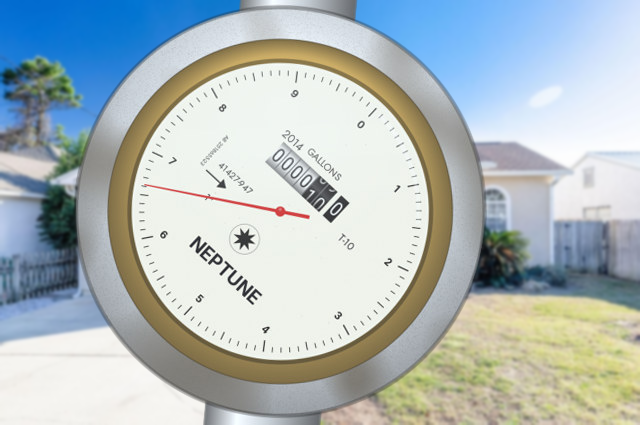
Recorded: 96.6 gal
